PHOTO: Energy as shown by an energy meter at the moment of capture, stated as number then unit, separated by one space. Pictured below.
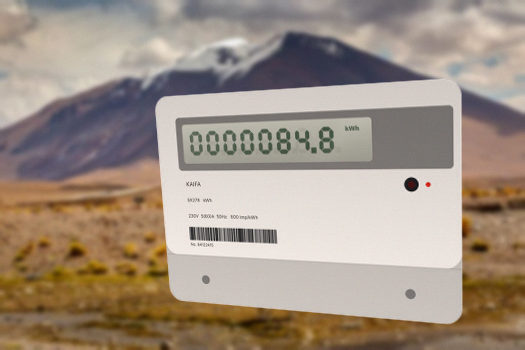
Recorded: 84.8 kWh
